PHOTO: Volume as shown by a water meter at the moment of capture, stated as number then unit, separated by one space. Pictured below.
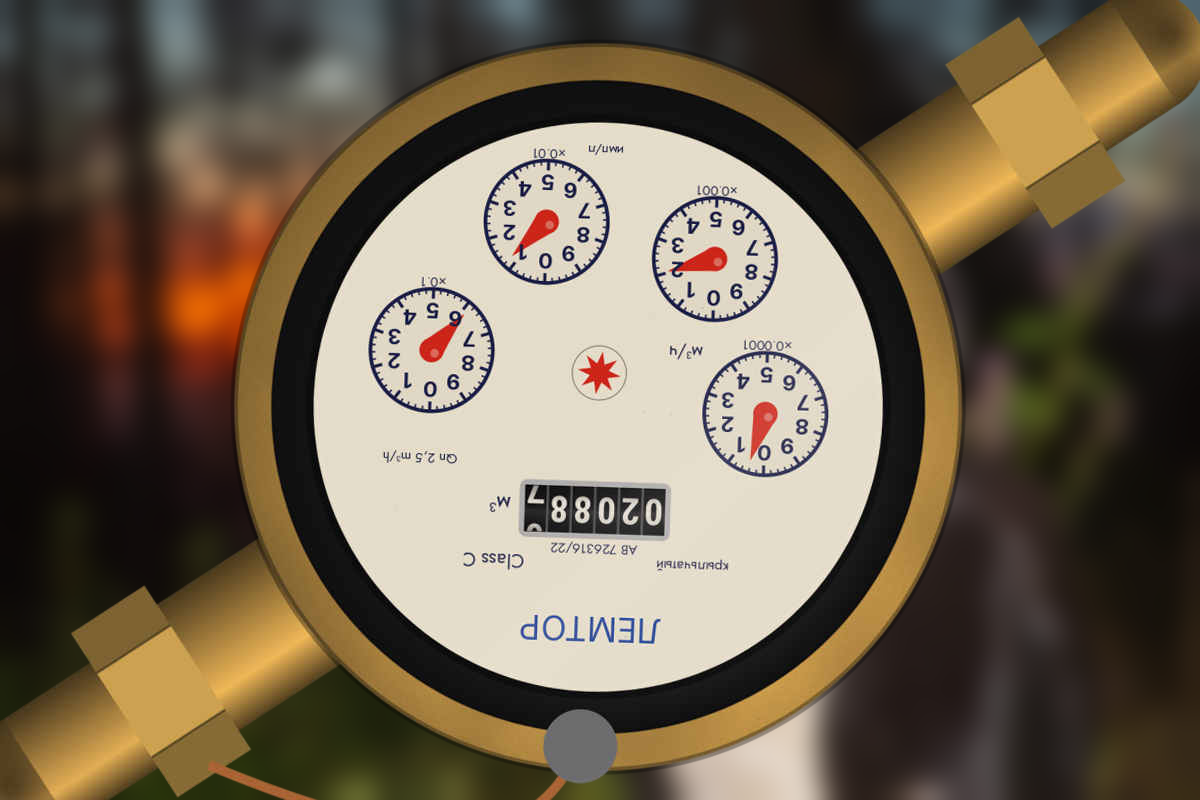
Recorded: 20886.6120 m³
